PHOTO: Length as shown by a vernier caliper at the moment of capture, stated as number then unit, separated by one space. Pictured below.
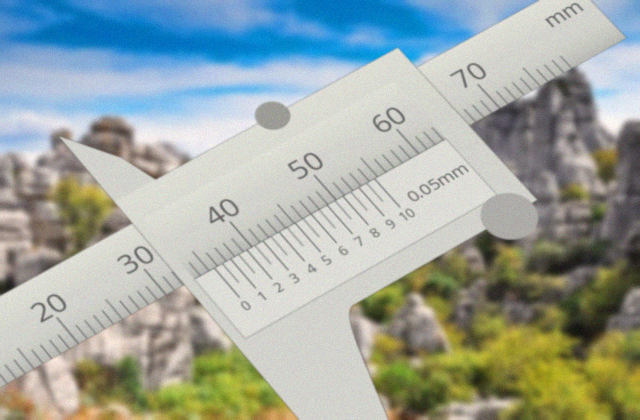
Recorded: 35.6 mm
